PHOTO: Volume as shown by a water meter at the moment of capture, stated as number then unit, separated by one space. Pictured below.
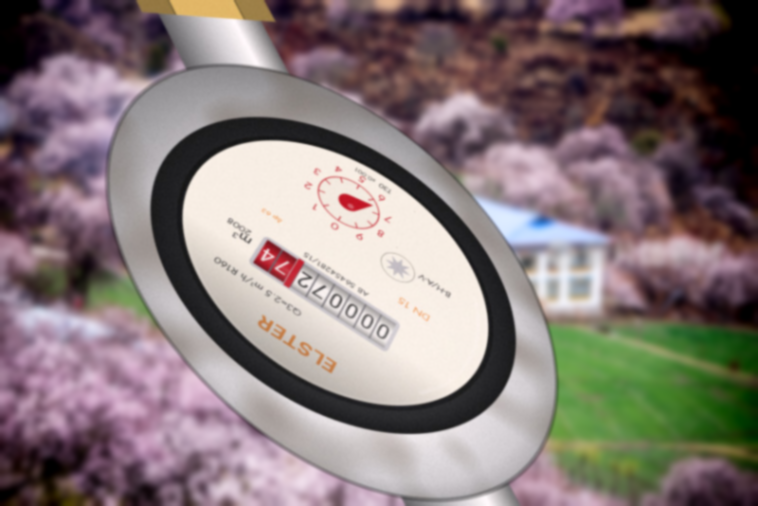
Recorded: 72.746 m³
